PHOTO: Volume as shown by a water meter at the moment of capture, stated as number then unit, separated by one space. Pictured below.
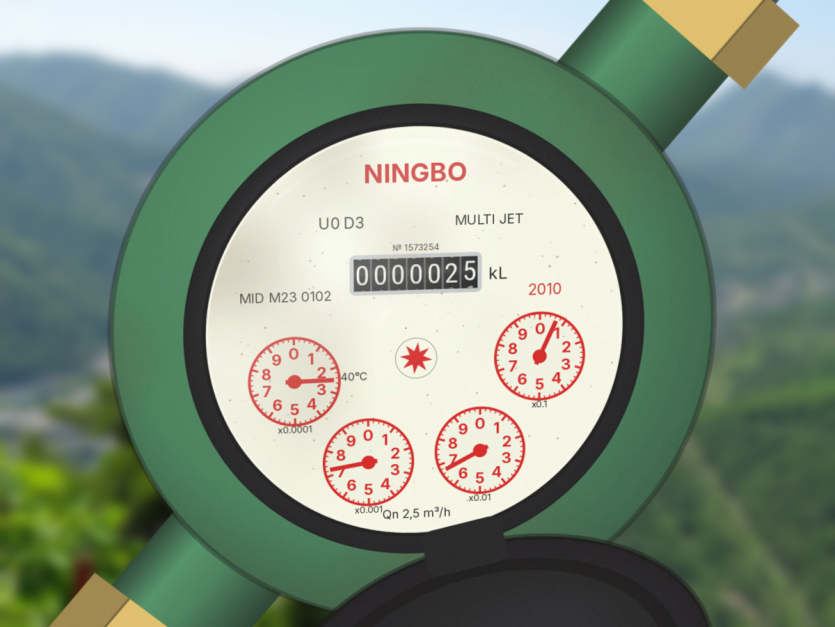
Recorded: 25.0672 kL
